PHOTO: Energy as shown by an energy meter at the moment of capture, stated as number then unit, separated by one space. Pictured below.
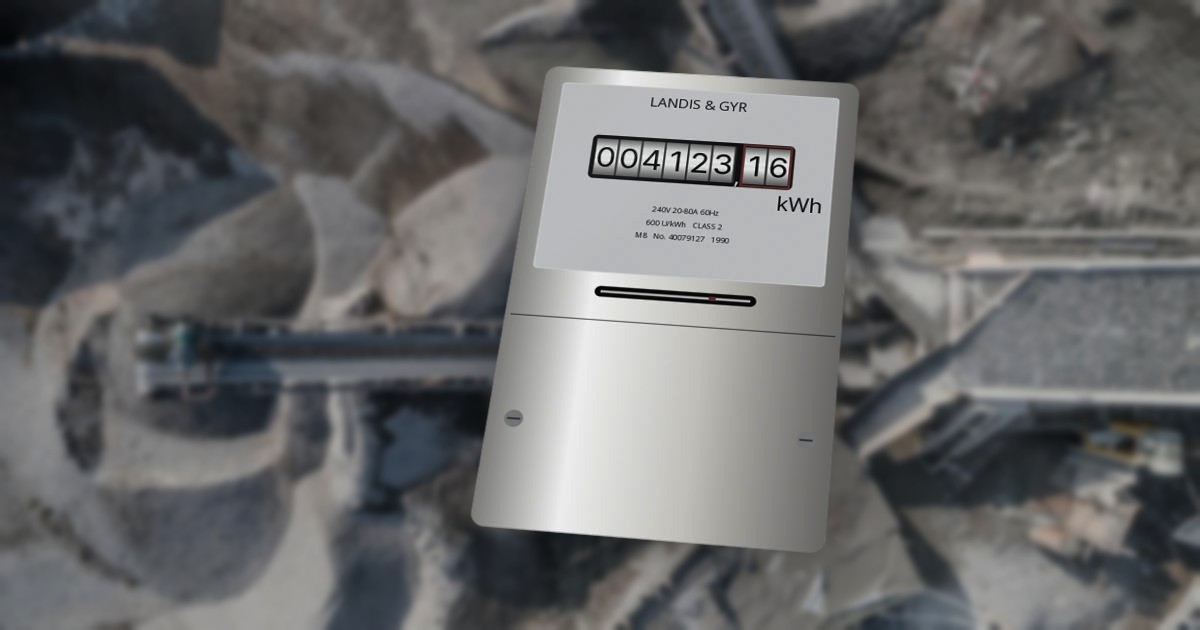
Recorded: 4123.16 kWh
